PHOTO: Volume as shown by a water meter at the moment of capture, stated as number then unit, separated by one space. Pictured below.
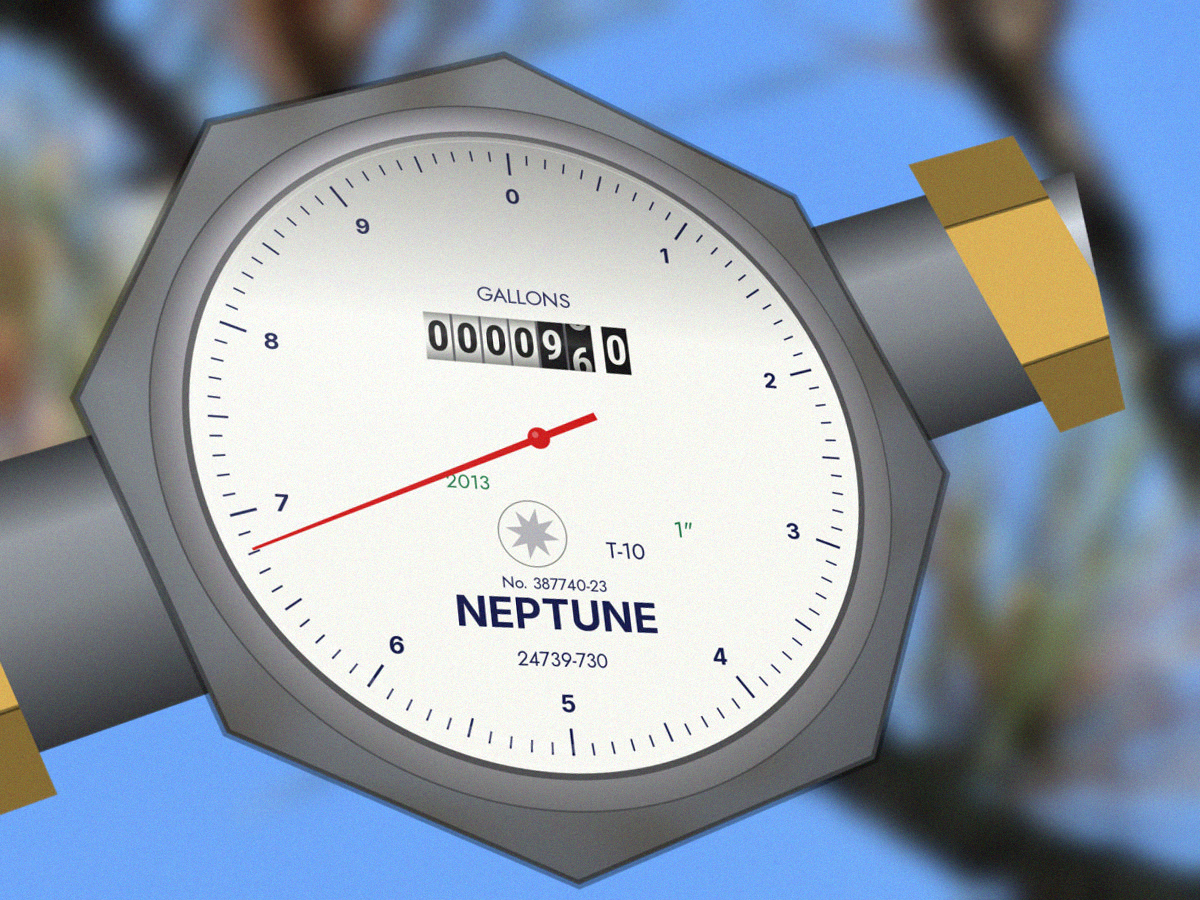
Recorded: 956.8 gal
